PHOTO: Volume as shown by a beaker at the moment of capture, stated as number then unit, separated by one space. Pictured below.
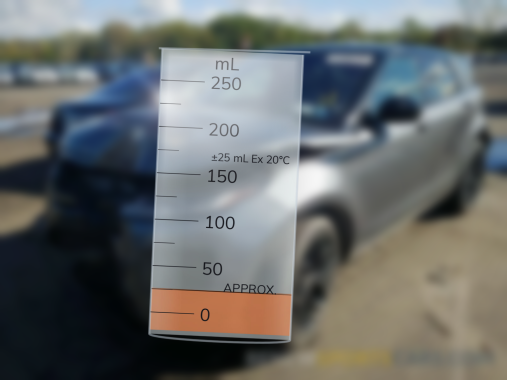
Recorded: 25 mL
